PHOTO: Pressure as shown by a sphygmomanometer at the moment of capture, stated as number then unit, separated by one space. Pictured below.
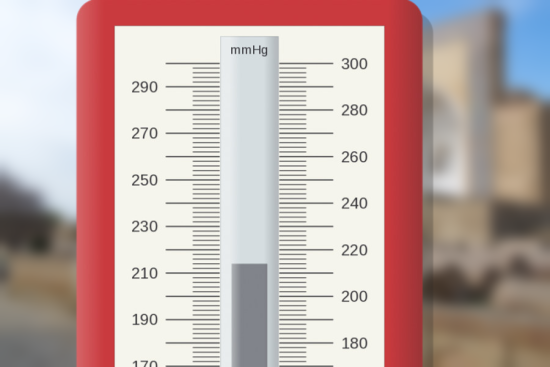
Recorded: 214 mmHg
